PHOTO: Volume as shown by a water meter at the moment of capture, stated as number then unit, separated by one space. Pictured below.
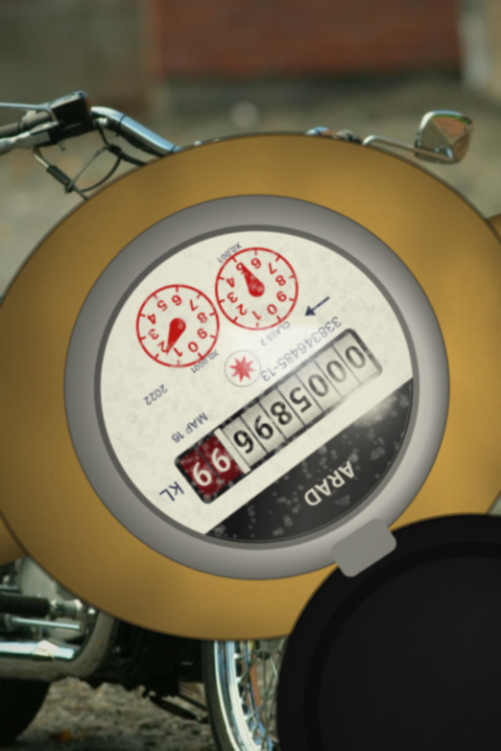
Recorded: 5896.9951 kL
